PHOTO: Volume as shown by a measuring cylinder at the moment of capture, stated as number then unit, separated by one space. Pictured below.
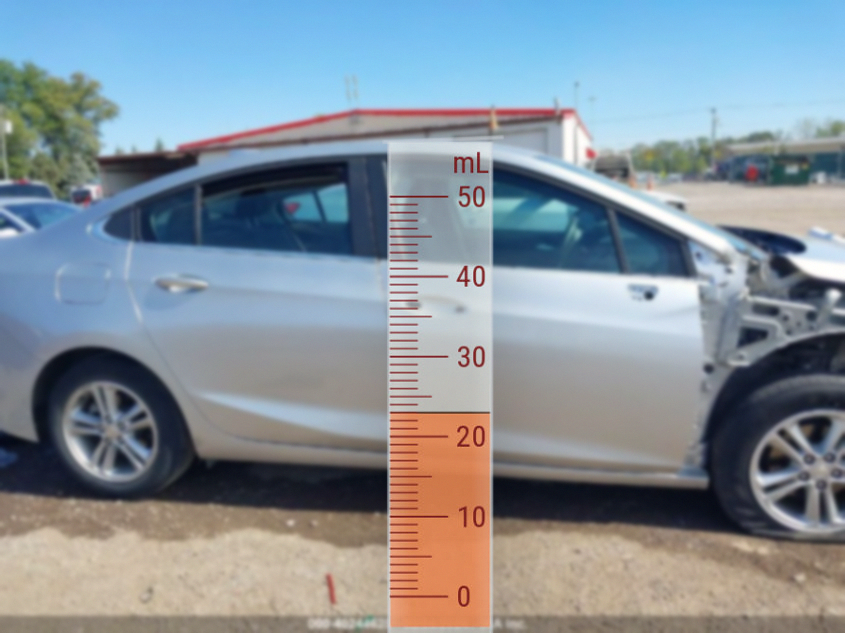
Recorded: 23 mL
